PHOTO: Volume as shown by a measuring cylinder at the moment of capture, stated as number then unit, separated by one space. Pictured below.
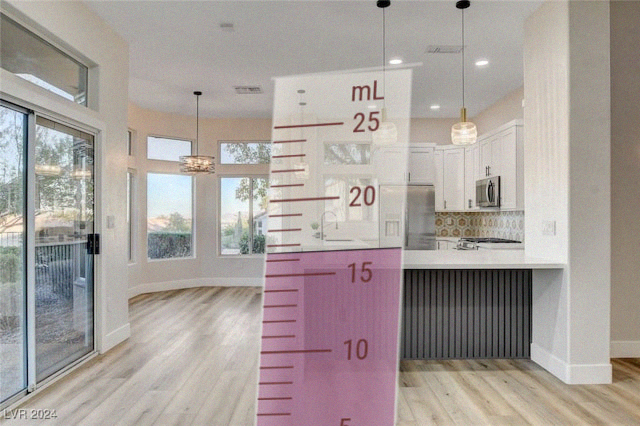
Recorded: 16.5 mL
